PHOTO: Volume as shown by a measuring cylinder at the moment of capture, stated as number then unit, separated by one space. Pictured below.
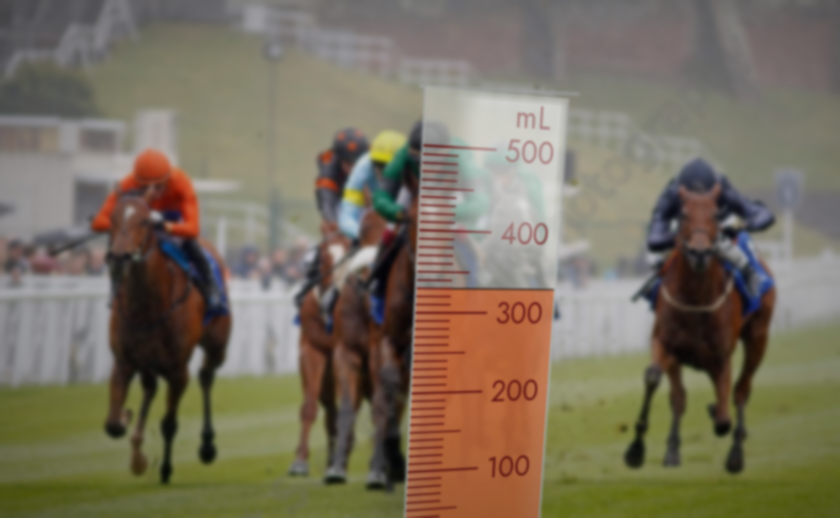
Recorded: 330 mL
